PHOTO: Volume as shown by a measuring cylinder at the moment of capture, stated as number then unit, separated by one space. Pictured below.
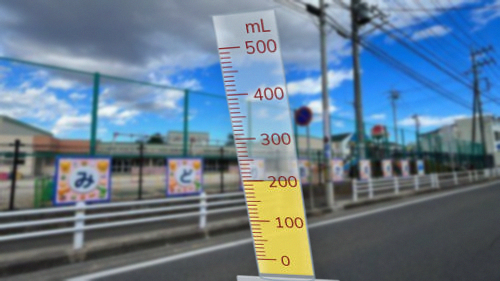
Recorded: 200 mL
